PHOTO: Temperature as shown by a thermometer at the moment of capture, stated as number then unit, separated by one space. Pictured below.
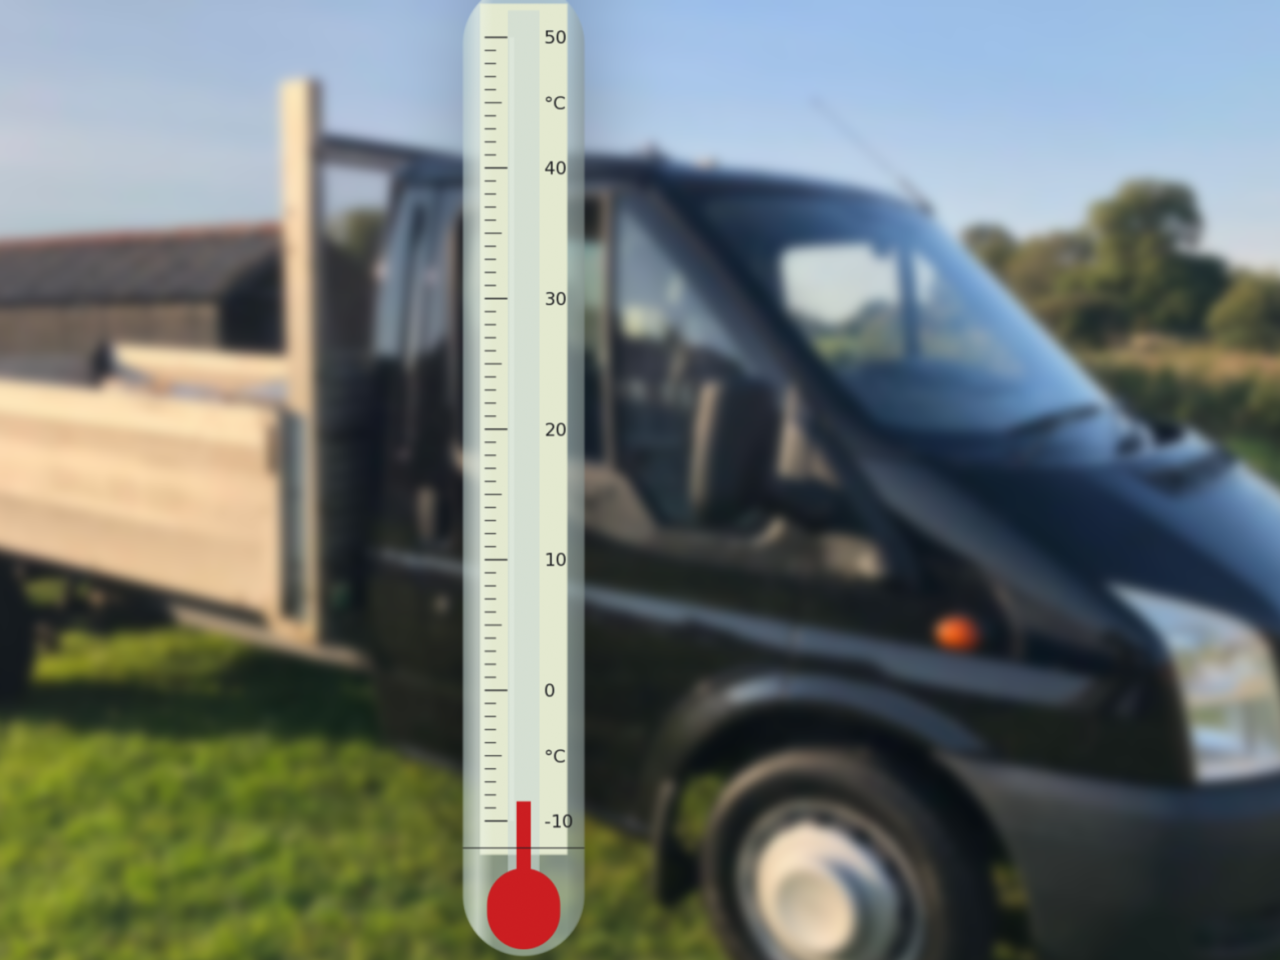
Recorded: -8.5 °C
